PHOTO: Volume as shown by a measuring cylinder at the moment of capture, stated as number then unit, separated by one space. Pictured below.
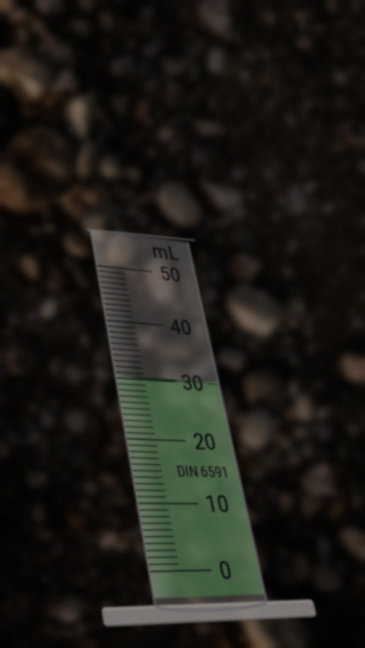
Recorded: 30 mL
